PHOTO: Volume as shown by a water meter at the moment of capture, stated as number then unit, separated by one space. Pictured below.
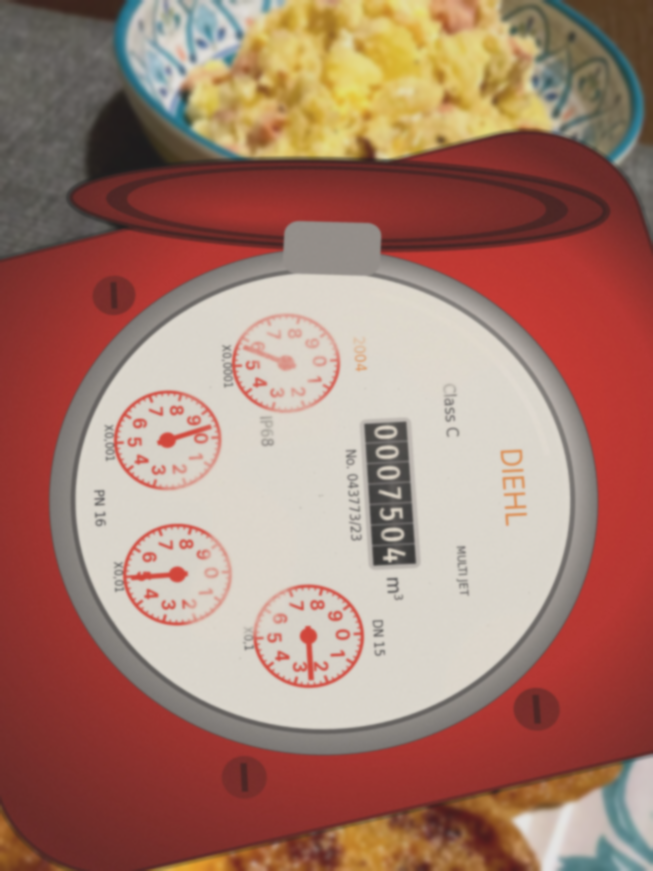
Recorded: 7504.2495 m³
